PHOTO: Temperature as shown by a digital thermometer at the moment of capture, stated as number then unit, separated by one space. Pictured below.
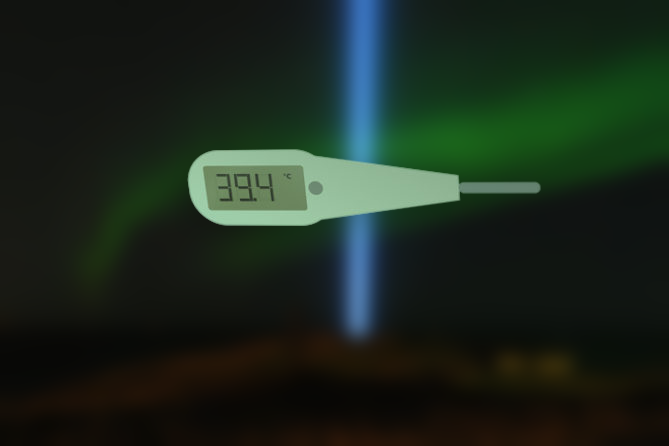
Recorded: 39.4 °C
